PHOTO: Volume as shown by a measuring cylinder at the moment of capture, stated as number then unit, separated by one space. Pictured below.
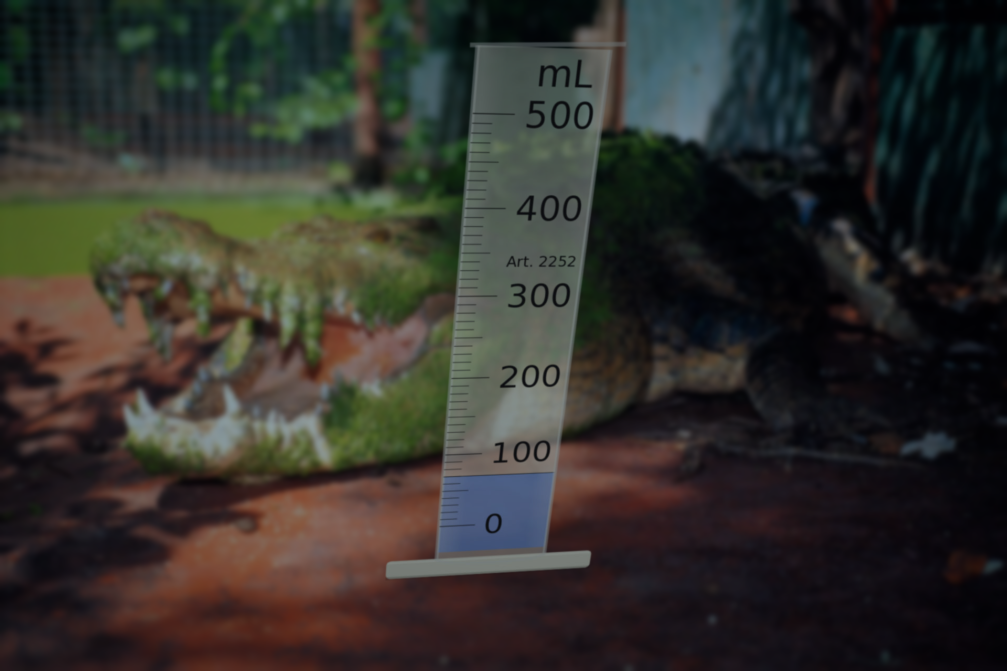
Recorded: 70 mL
